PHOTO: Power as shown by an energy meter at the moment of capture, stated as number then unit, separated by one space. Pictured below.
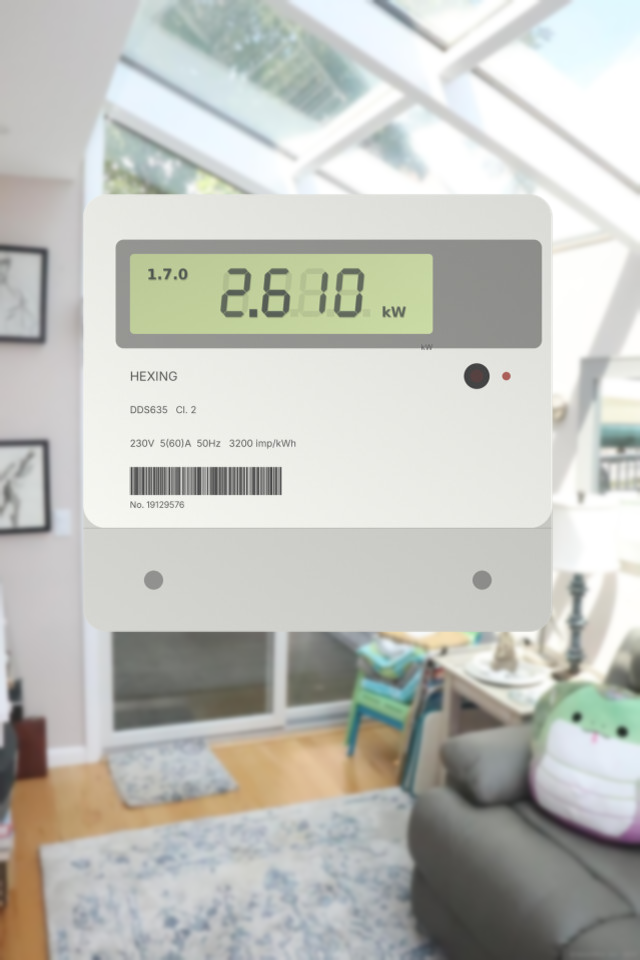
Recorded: 2.610 kW
